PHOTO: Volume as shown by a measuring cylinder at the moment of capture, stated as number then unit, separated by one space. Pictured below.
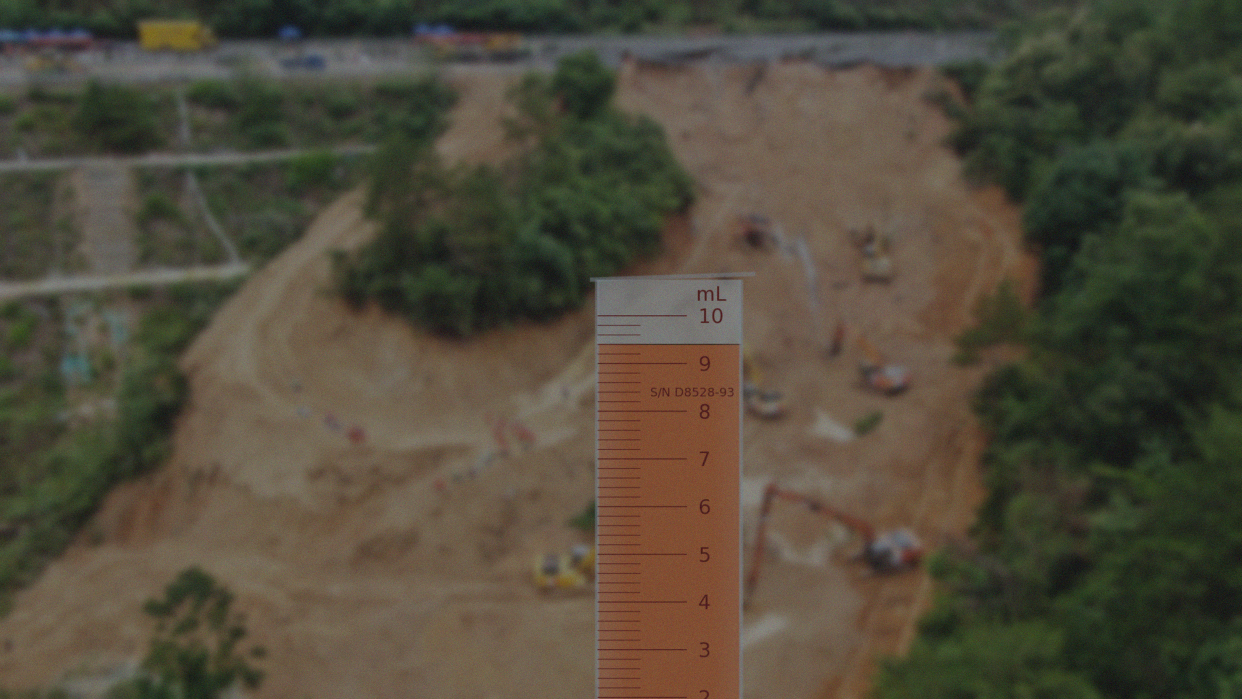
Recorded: 9.4 mL
